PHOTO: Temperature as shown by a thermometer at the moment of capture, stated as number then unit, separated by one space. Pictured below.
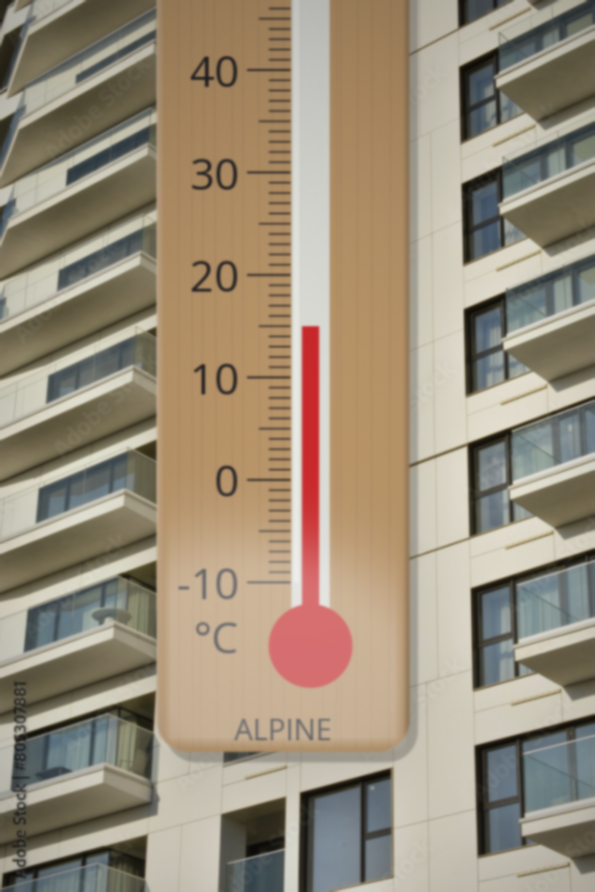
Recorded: 15 °C
